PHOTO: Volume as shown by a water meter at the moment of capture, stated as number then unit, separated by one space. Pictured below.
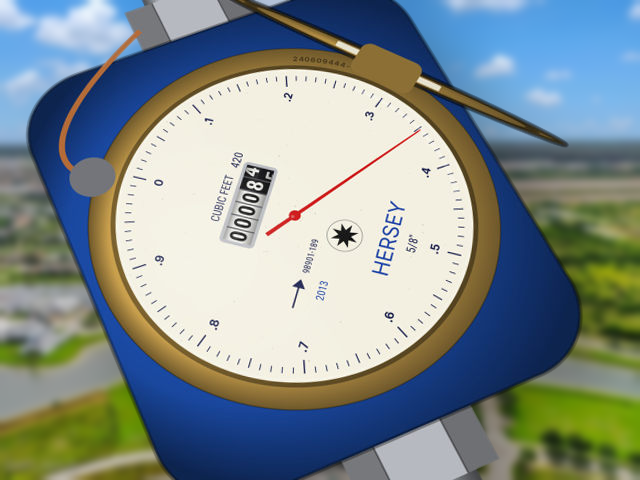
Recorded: 84.35 ft³
